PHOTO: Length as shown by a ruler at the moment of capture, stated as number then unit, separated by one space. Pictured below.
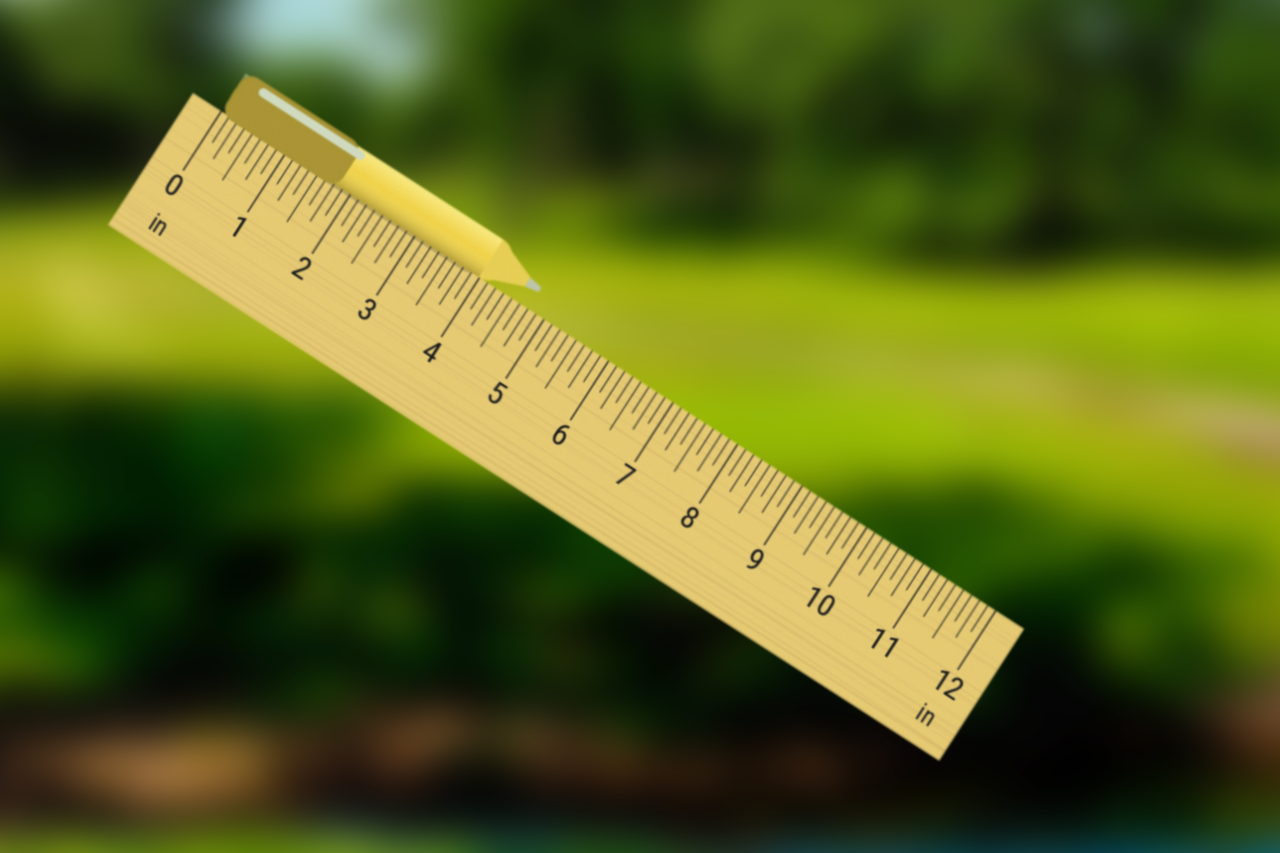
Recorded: 4.75 in
